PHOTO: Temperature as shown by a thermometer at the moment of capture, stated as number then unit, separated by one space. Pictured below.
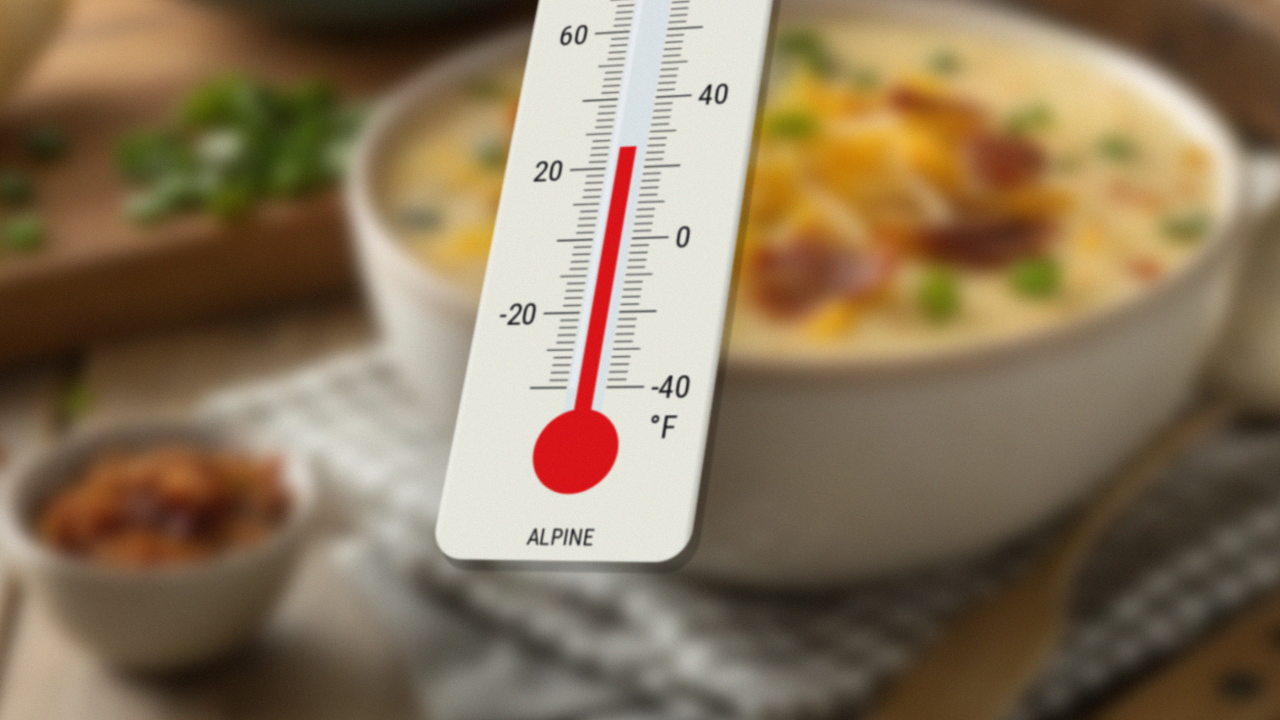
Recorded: 26 °F
